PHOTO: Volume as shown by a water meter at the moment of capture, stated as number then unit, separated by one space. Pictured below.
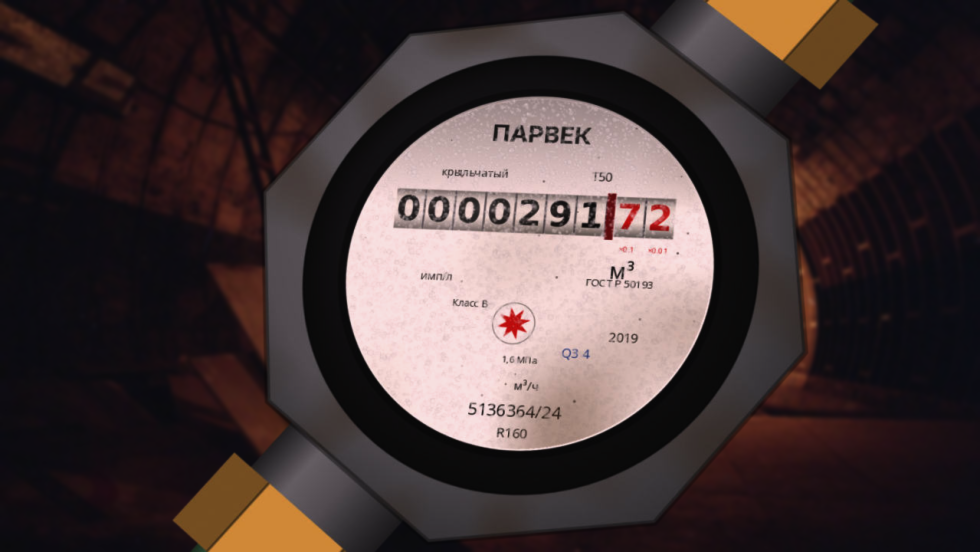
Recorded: 291.72 m³
